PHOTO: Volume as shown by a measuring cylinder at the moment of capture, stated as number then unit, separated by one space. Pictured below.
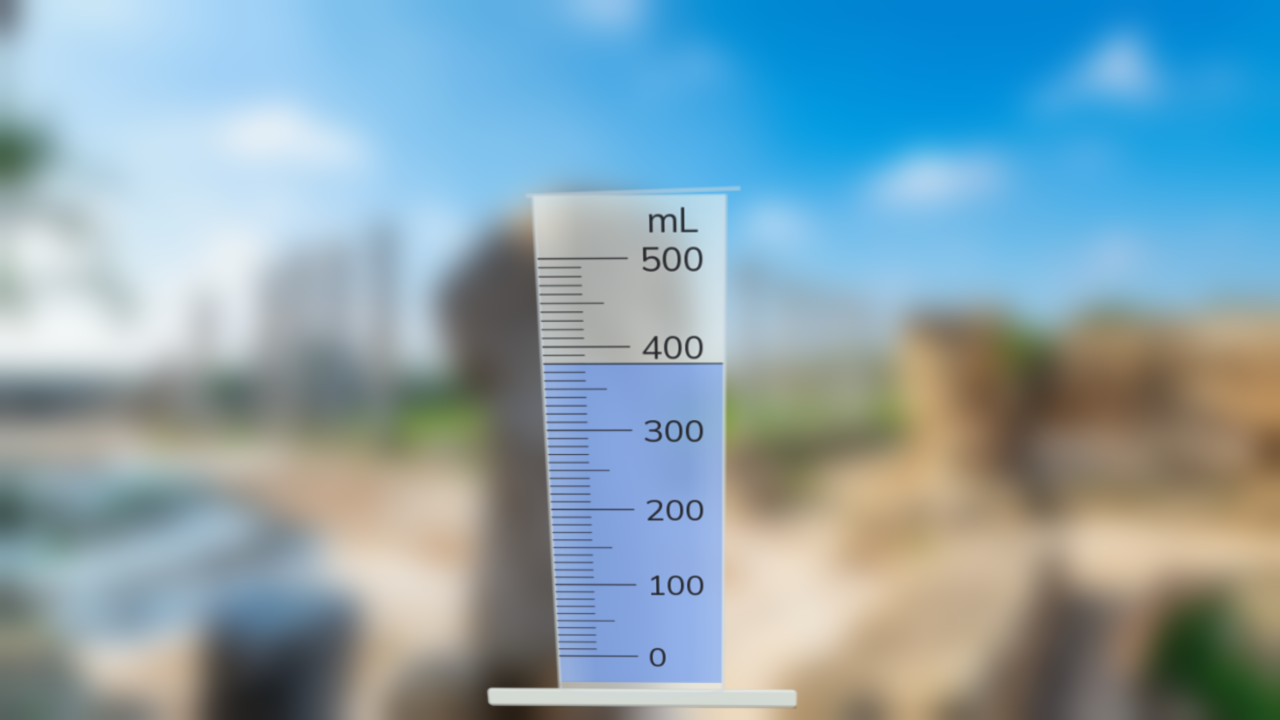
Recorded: 380 mL
